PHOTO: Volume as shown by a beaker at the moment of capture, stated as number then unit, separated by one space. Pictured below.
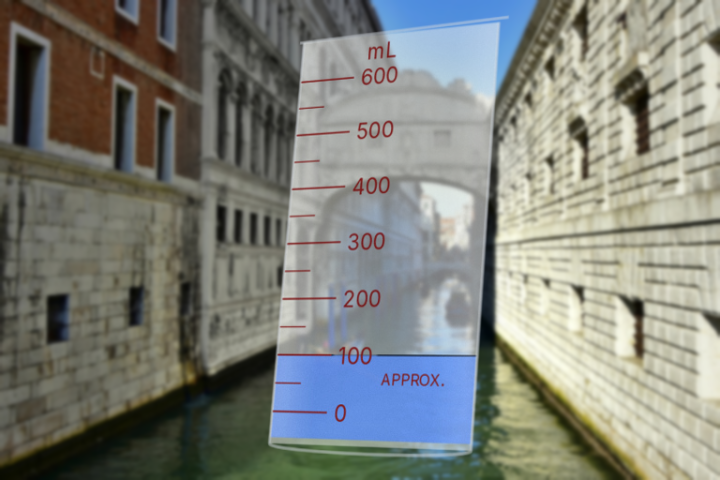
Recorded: 100 mL
